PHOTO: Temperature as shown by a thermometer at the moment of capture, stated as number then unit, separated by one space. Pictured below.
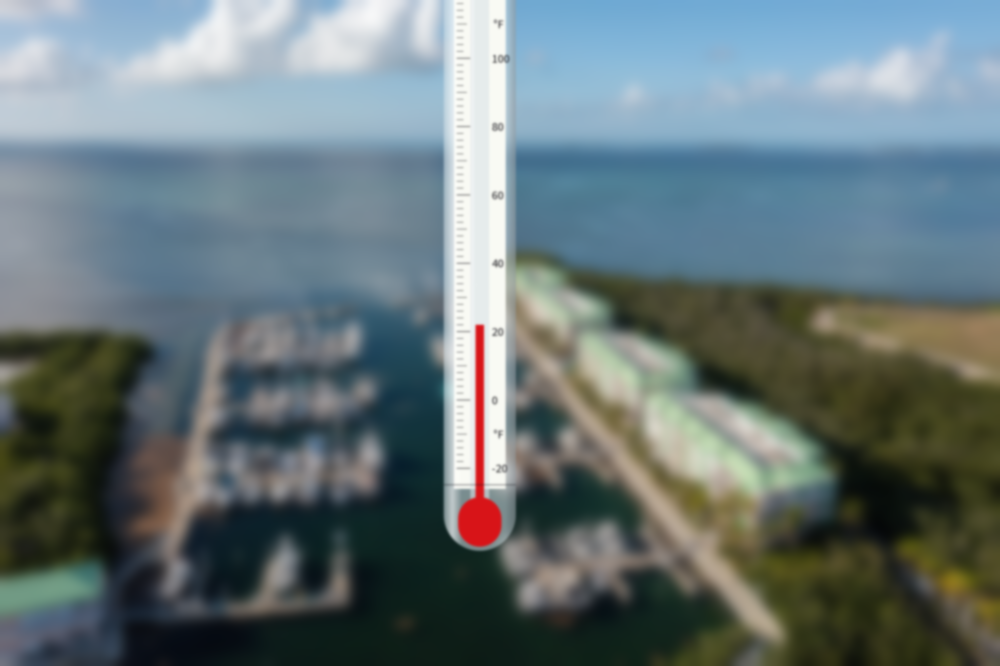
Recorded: 22 °F
